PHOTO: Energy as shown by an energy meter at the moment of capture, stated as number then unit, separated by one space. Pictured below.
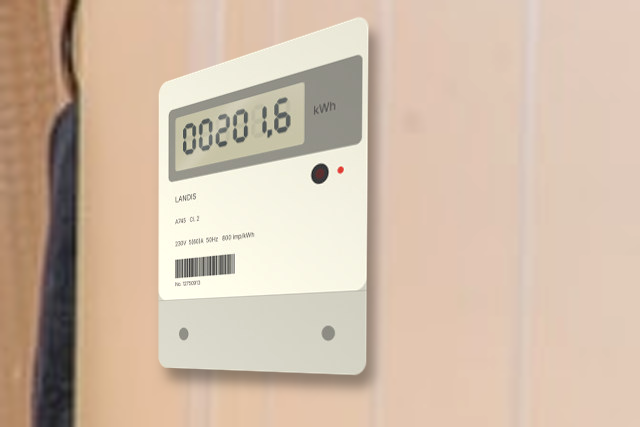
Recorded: 201.6 kWh
